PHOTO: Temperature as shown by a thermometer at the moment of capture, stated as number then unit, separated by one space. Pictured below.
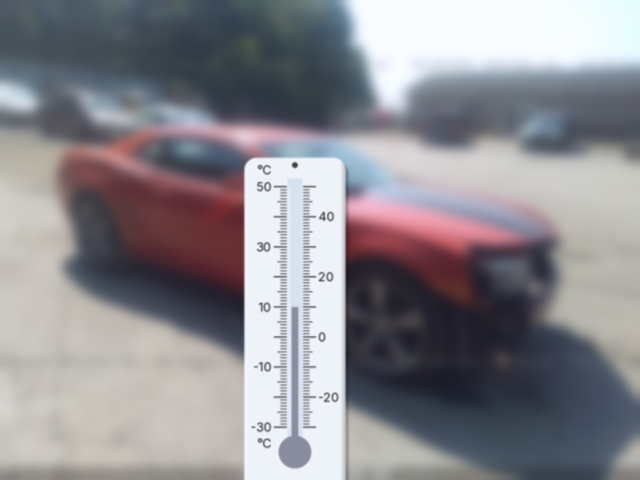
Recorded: 10 °C
